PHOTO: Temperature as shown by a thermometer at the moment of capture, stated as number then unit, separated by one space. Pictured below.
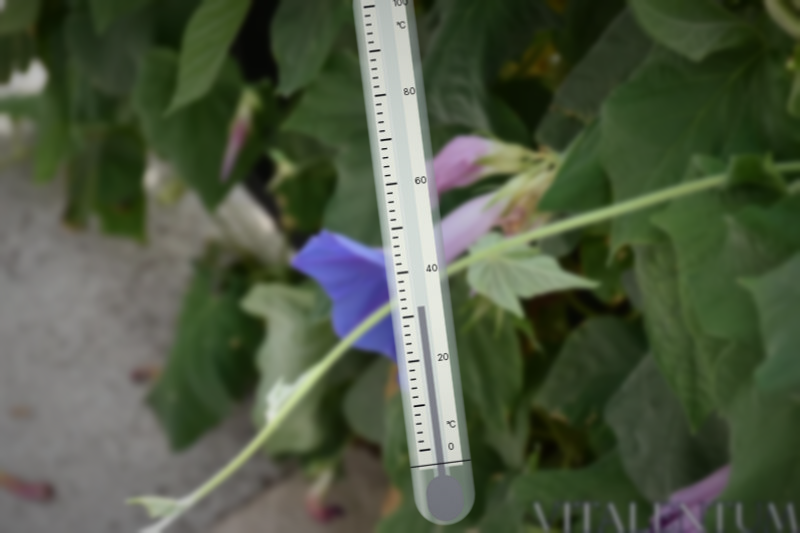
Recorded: 32 °C
